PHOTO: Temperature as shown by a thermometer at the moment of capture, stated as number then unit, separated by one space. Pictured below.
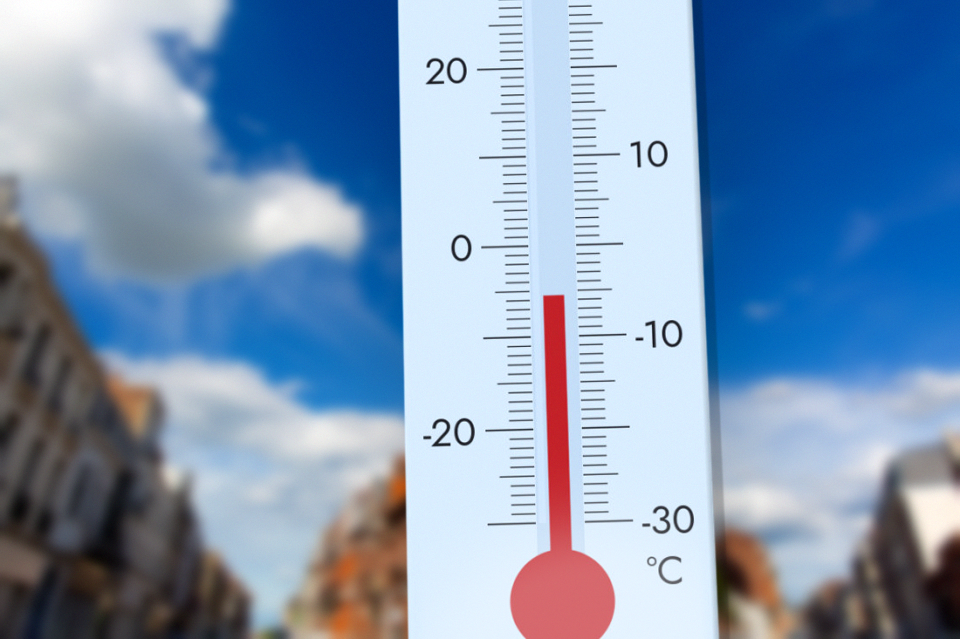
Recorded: -5.5 °C
